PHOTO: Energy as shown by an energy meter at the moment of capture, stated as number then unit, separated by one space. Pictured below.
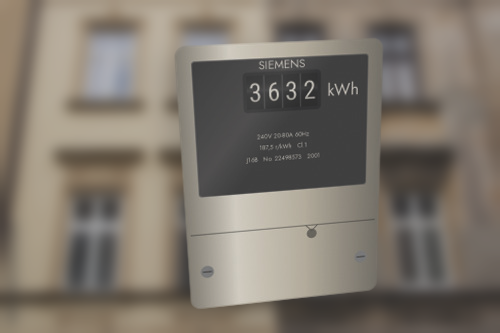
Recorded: 3632 kWh
